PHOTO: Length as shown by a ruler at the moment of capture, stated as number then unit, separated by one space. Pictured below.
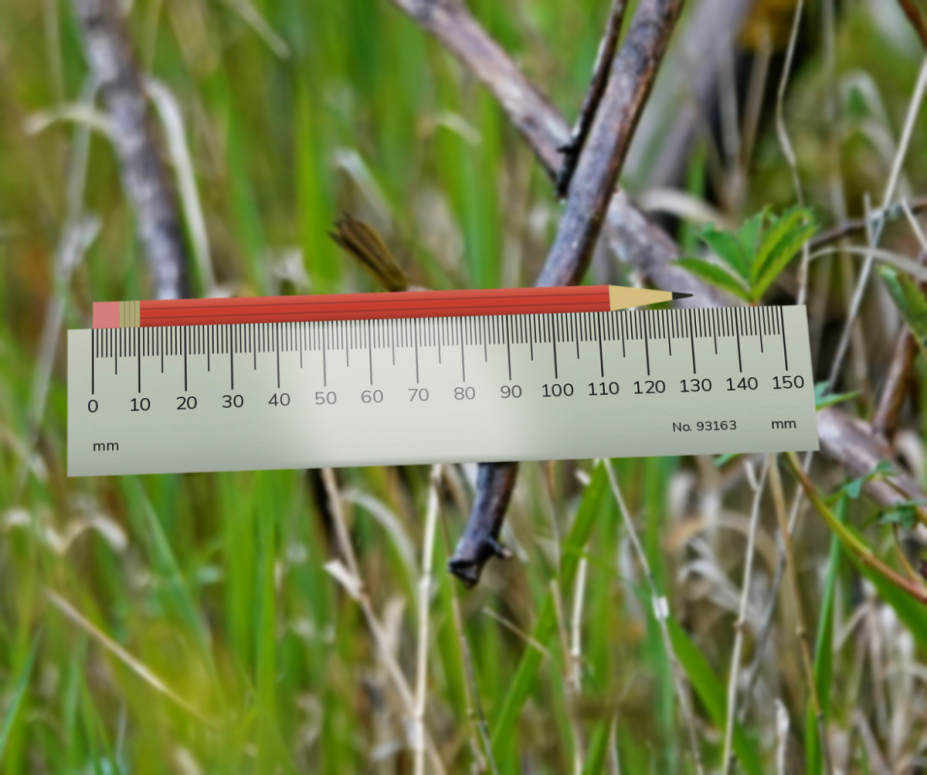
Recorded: 131 mm
